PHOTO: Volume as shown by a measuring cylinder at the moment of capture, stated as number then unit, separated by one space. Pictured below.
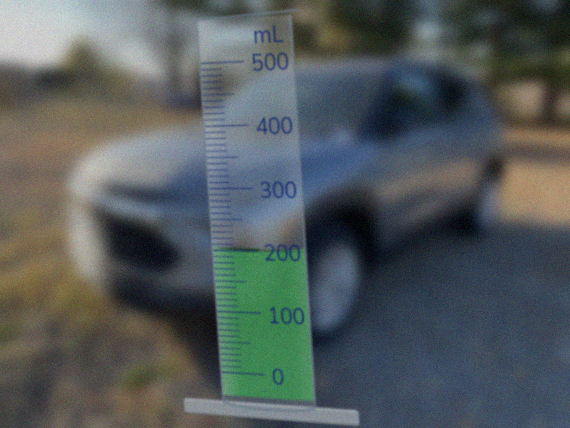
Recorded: 200 mL
